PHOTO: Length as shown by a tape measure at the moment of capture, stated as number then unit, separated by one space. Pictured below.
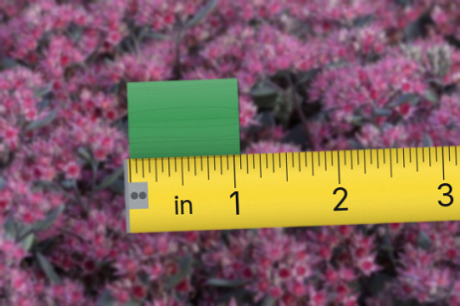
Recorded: 1.0625 in
